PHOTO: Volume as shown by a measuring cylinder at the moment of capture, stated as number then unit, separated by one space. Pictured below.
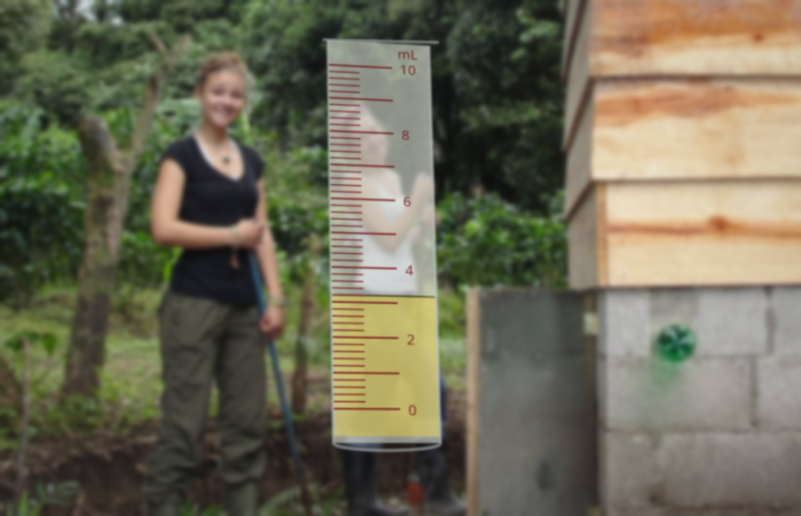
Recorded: 3.2 mL
